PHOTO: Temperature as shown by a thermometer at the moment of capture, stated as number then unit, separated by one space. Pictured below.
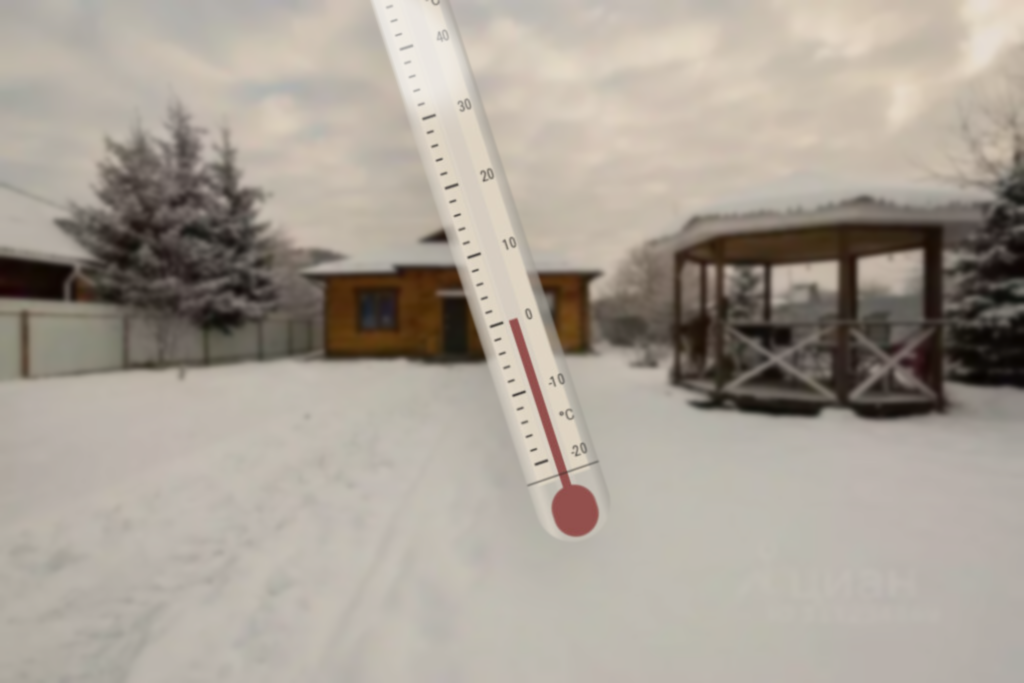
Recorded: 0 °C
